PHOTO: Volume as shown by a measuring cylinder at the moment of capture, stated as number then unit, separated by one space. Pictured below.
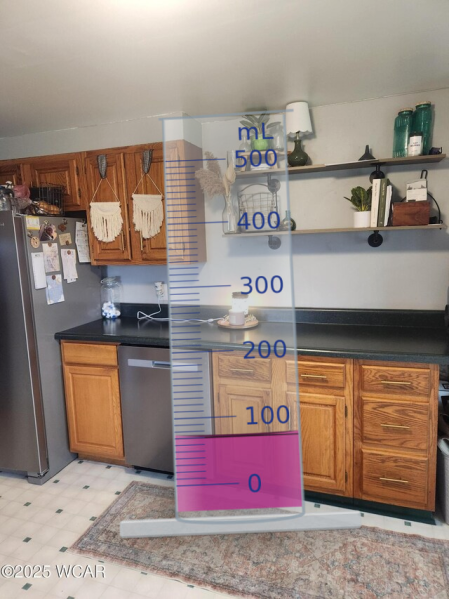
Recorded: 70 mL
